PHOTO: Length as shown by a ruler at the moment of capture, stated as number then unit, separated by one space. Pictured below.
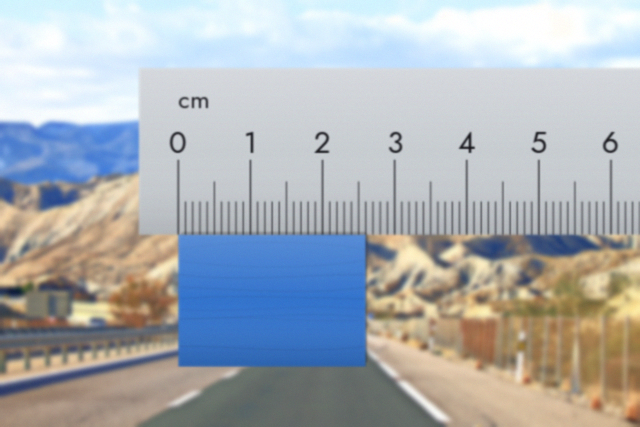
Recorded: 2.6 cm
